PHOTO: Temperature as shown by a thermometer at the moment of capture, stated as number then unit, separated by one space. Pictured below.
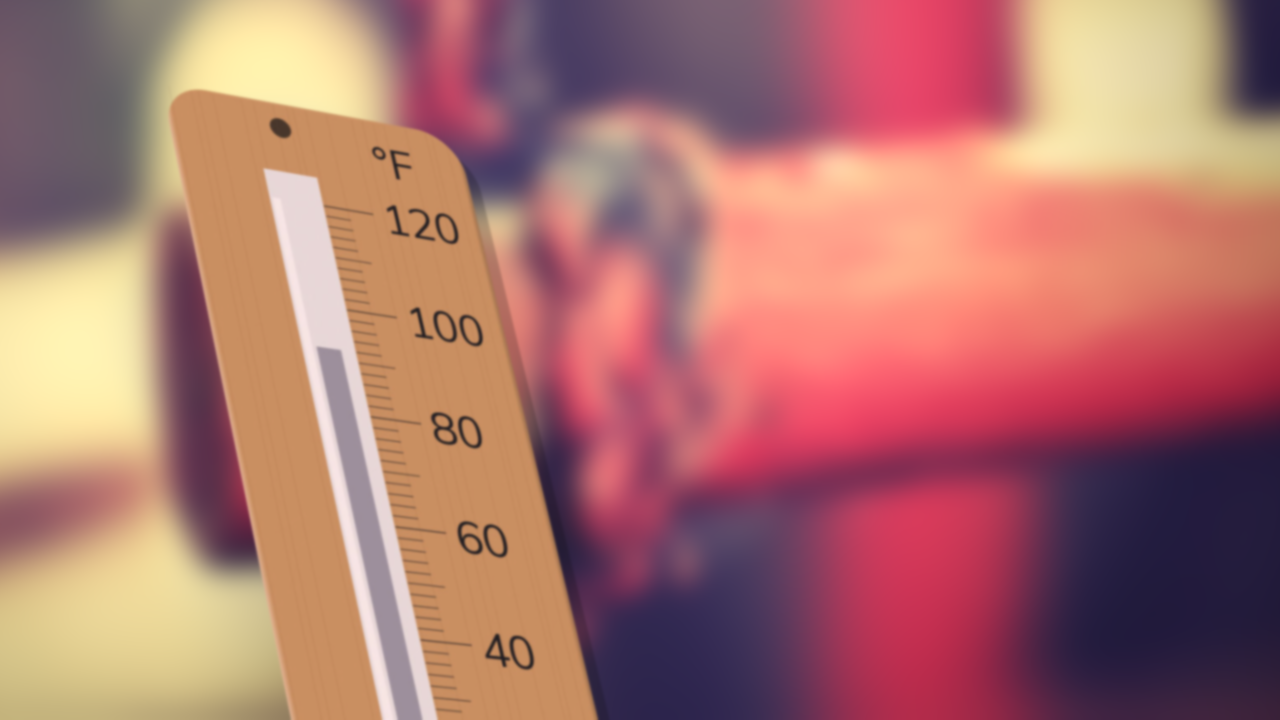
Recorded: 92 °F
